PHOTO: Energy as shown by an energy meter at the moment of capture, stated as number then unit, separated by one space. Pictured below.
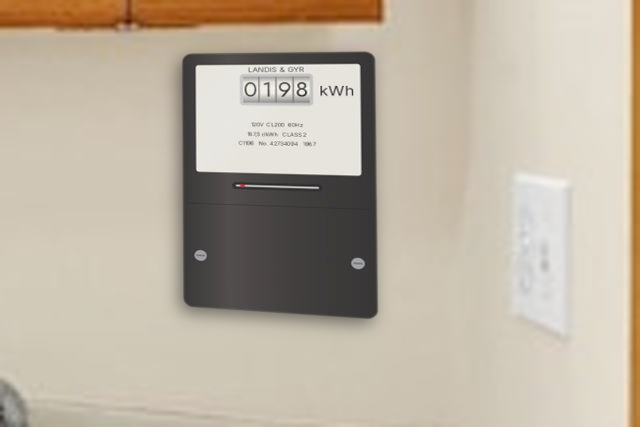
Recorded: 198 kWh
